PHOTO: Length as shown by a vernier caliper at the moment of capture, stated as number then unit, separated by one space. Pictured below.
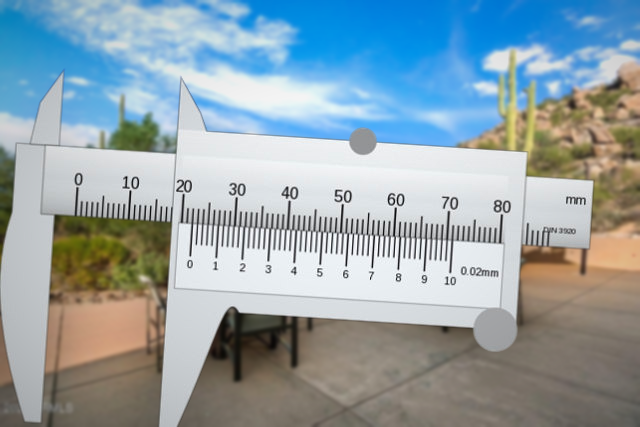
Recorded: 22.0 mm
